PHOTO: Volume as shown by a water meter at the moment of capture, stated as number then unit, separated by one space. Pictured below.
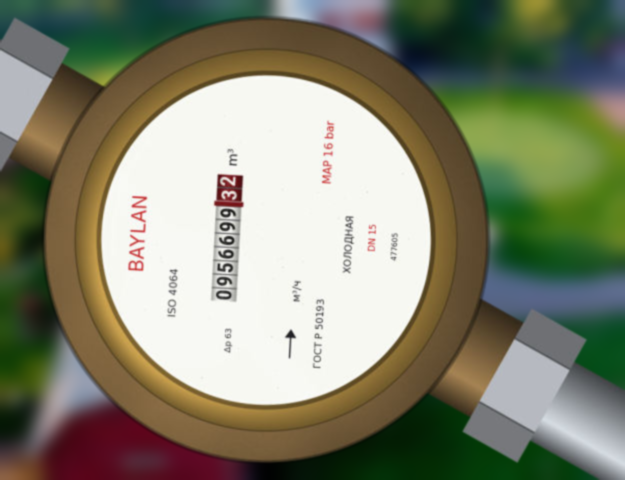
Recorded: 956699.32 m³
